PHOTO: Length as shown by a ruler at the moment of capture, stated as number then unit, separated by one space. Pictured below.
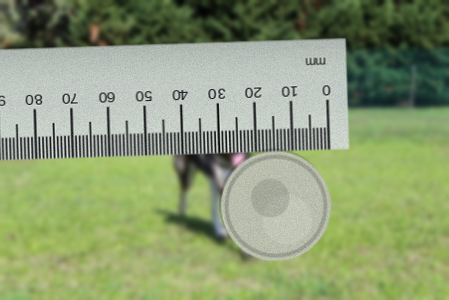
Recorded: 30 mm
